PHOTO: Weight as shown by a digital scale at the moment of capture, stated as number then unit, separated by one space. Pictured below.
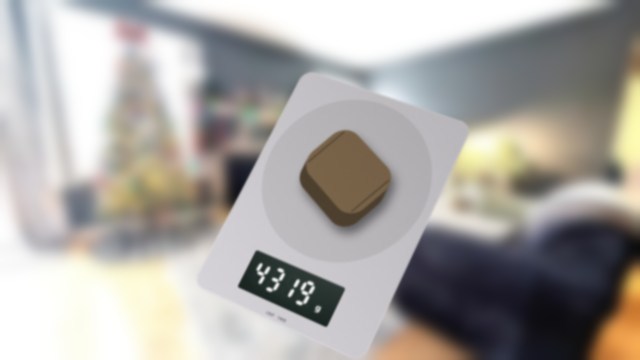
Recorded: 4319 g
